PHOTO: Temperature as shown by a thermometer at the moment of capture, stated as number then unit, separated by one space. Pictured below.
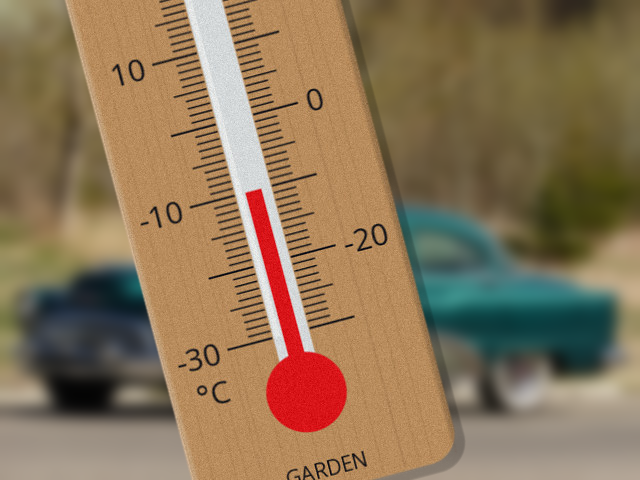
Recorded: -10 °C
